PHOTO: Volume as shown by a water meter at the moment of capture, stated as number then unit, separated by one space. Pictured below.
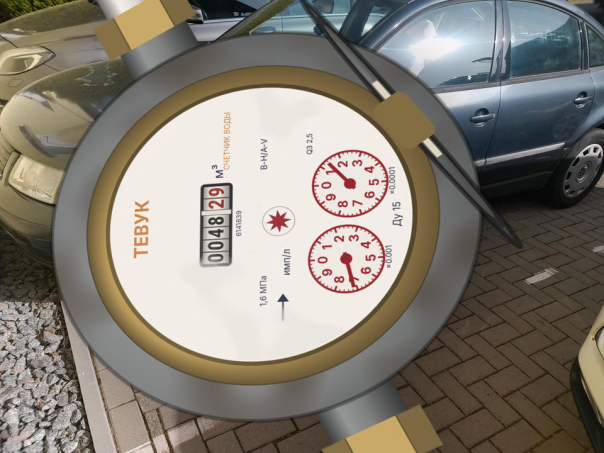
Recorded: 48.2971 m³
